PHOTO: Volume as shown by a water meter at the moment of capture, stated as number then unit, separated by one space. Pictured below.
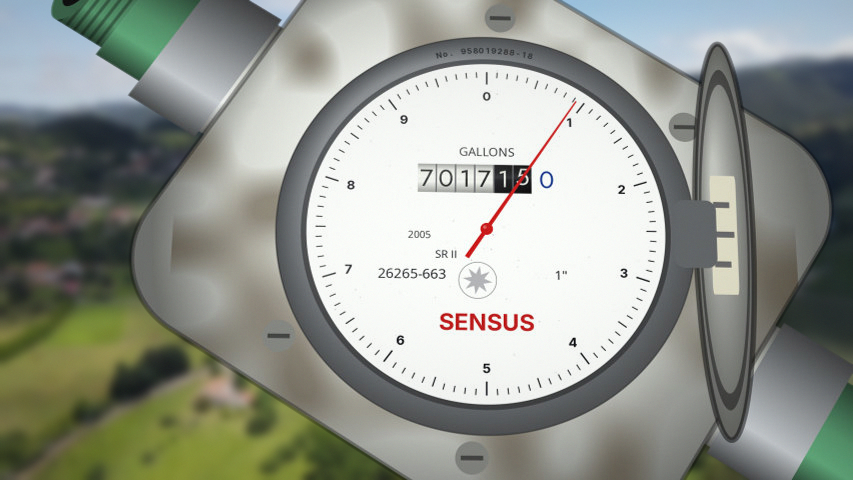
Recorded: 7017150.9 gal
